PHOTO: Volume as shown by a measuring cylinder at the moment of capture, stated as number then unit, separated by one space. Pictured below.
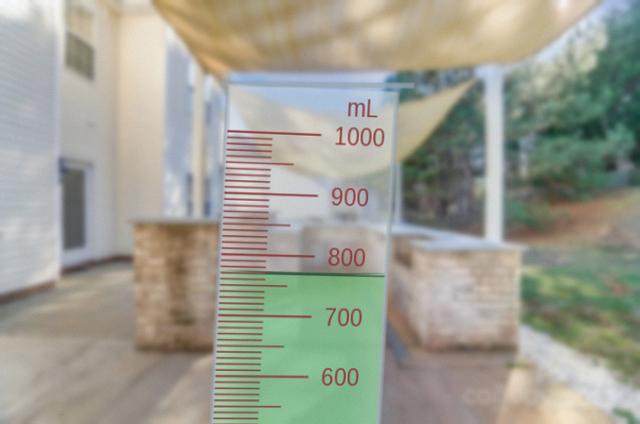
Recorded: 770 mL
